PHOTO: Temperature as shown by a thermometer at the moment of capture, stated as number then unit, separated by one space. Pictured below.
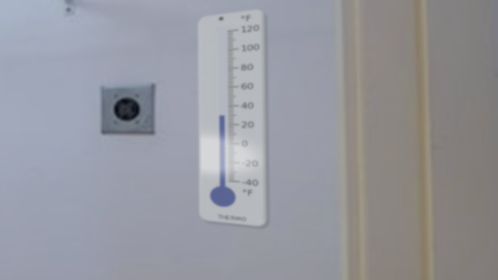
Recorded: 30 °F
